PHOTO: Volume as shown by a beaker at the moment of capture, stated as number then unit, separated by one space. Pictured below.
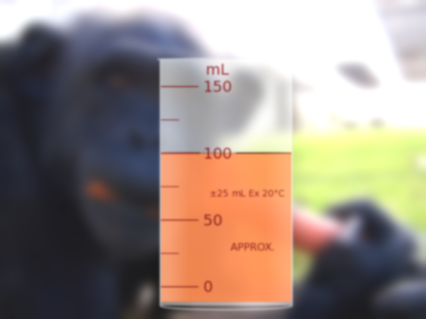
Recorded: 100 mL
